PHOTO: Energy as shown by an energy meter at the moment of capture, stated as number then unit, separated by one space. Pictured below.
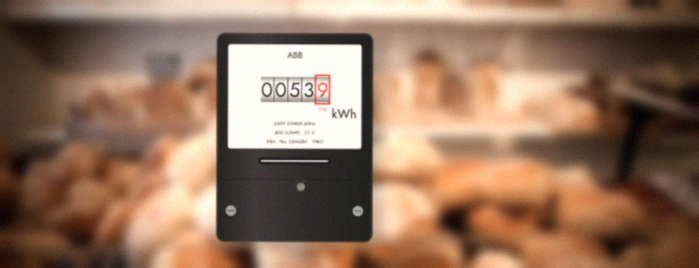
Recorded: 53.9 kWh
